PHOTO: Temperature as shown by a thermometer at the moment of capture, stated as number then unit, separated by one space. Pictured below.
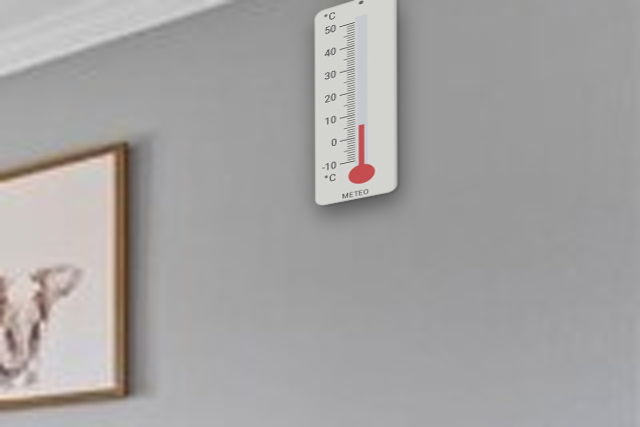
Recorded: 5 °C
